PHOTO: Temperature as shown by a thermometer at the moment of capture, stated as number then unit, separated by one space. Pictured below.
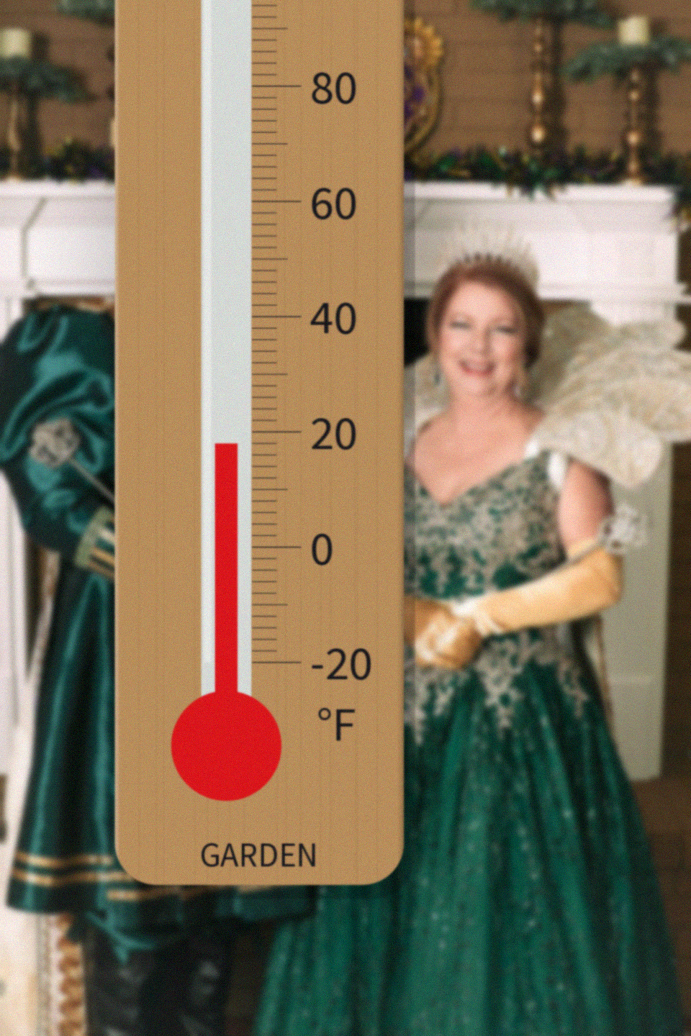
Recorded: 18 °F
